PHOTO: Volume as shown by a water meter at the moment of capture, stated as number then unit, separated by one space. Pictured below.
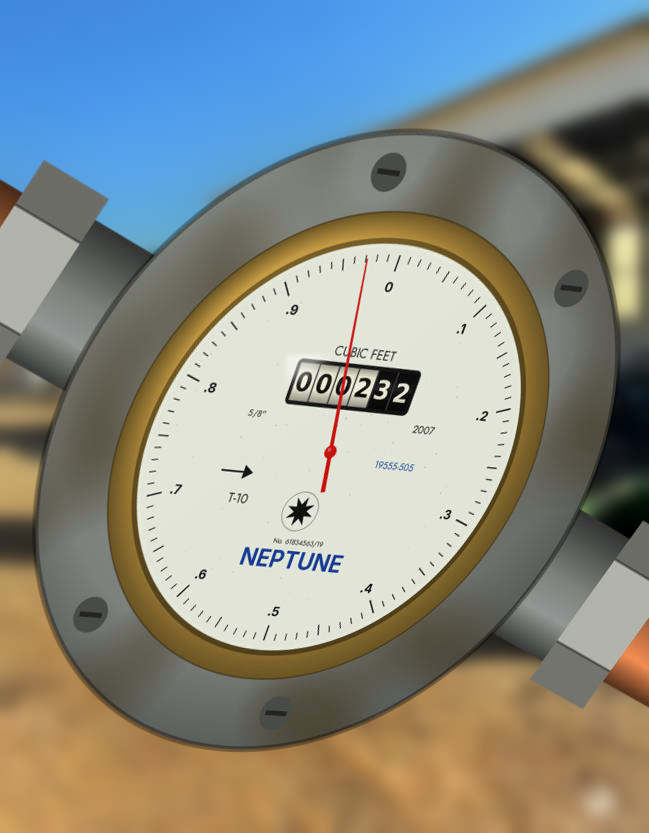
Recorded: 231.97 ft³
